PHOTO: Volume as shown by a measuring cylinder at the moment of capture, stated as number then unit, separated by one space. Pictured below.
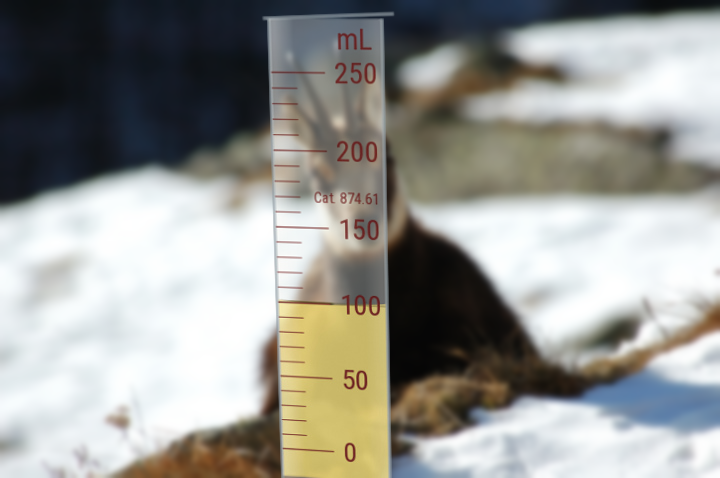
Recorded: 100 mL
